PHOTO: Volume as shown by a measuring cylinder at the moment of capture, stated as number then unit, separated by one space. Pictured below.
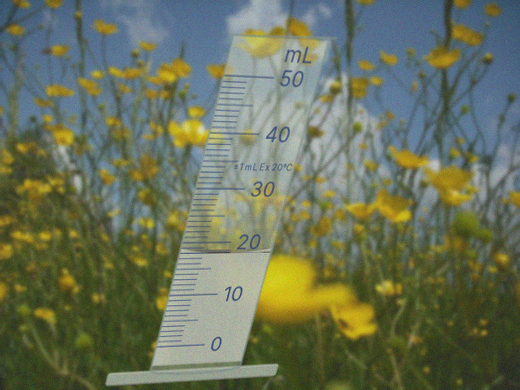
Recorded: 18 mL
